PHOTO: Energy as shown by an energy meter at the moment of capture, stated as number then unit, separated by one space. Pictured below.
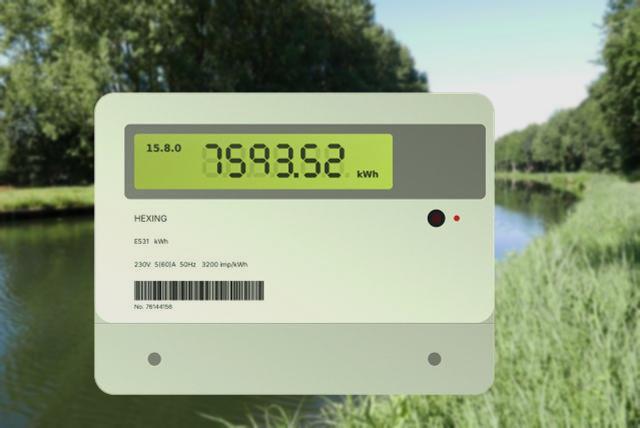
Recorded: 7593.52 kWh
